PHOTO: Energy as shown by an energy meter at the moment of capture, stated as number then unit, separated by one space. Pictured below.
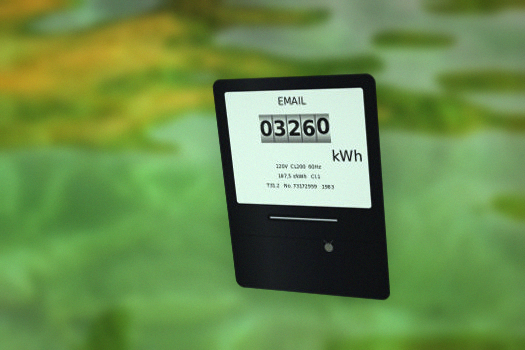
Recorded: 3260 kWh
